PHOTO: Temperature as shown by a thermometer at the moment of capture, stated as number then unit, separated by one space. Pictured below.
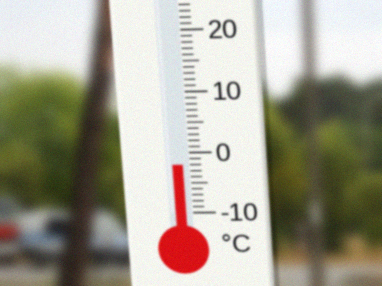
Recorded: -2 °C
